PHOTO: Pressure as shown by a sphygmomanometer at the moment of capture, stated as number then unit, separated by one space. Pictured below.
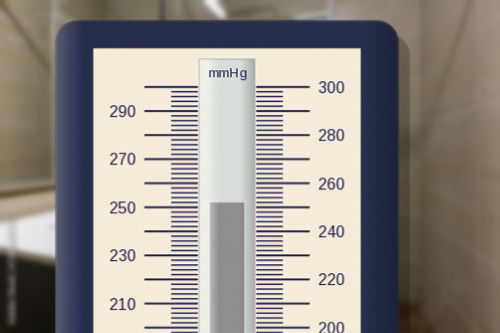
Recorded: 252 mmHg
